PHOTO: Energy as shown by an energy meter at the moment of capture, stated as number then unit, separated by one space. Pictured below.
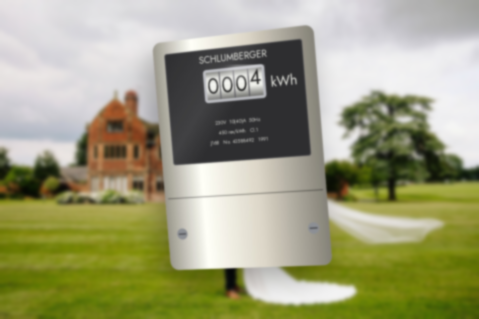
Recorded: 4 kWh
